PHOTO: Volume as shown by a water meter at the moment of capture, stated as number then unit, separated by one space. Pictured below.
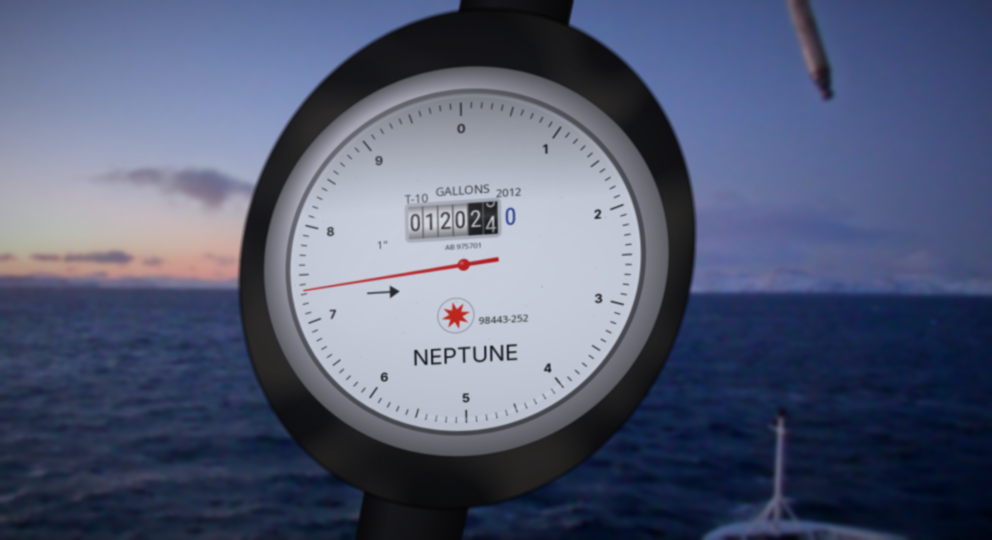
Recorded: 120237.3 gal
